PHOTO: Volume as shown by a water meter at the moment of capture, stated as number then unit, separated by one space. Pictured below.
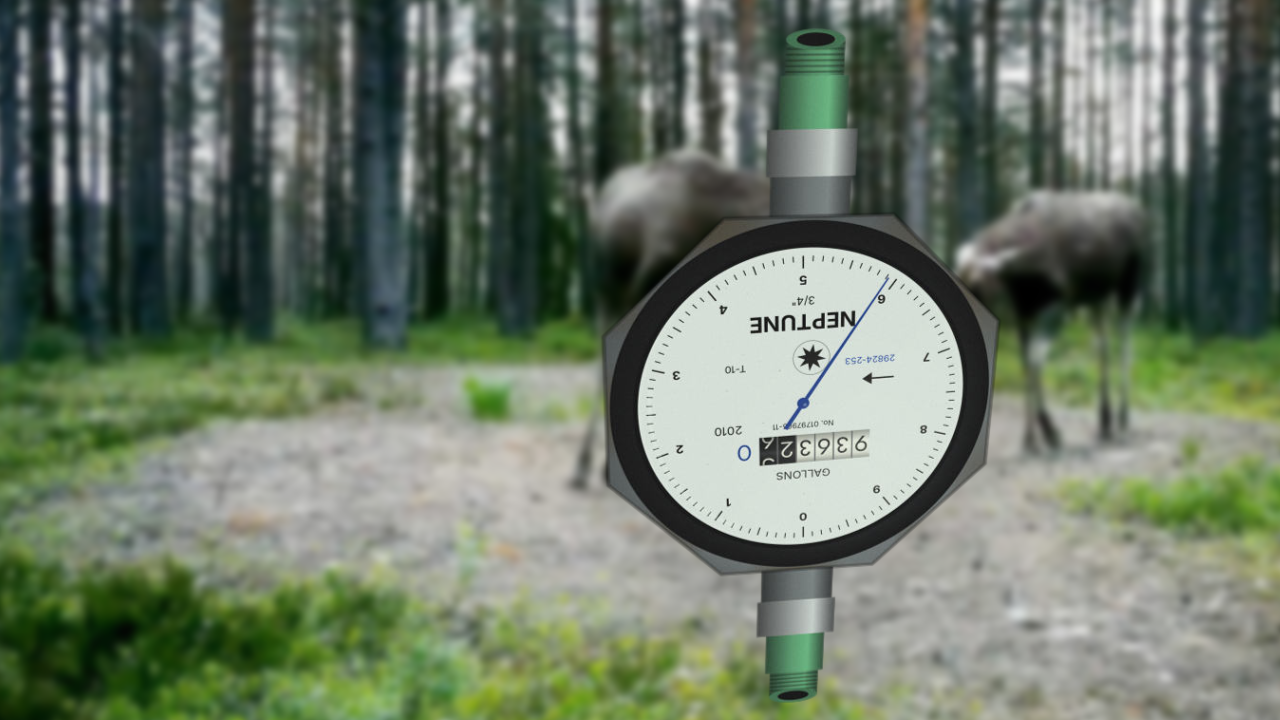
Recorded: 9363255.9 gal
